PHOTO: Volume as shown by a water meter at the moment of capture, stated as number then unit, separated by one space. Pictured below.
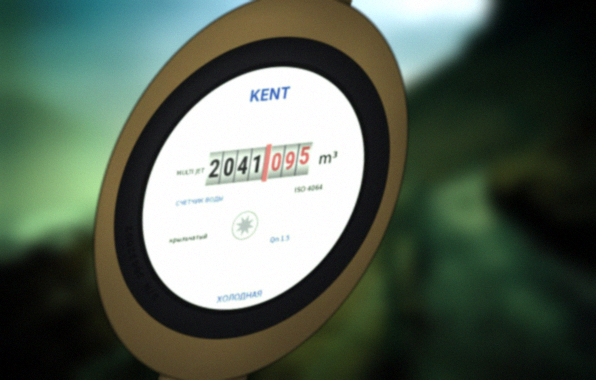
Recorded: 2041.095 m³
